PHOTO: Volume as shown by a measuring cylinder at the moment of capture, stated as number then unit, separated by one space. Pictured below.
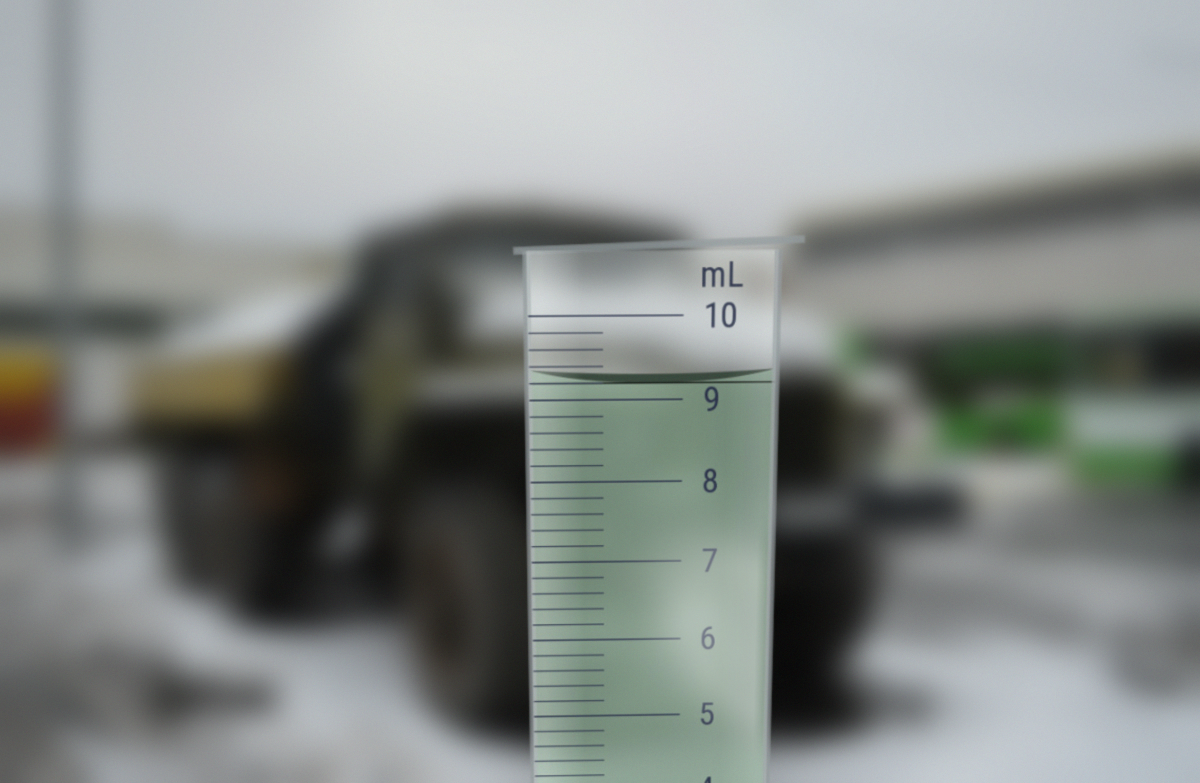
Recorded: 9.2 mL
